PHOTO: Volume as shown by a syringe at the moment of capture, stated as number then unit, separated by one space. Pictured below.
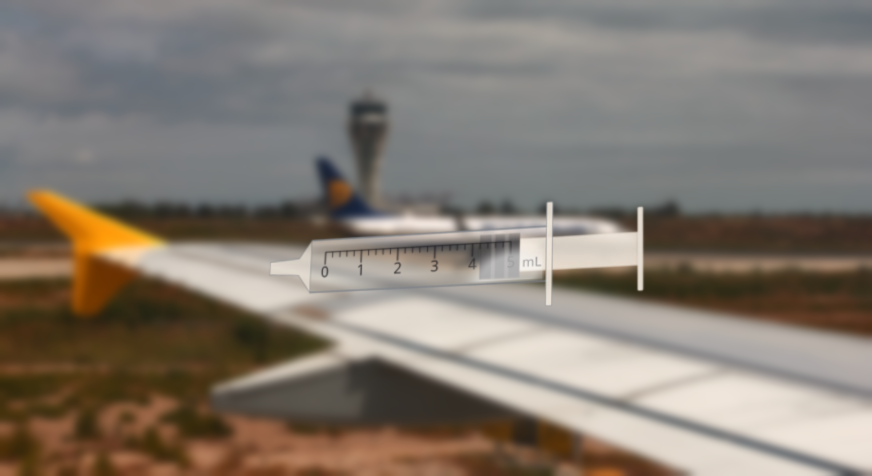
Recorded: 4.2 mL
